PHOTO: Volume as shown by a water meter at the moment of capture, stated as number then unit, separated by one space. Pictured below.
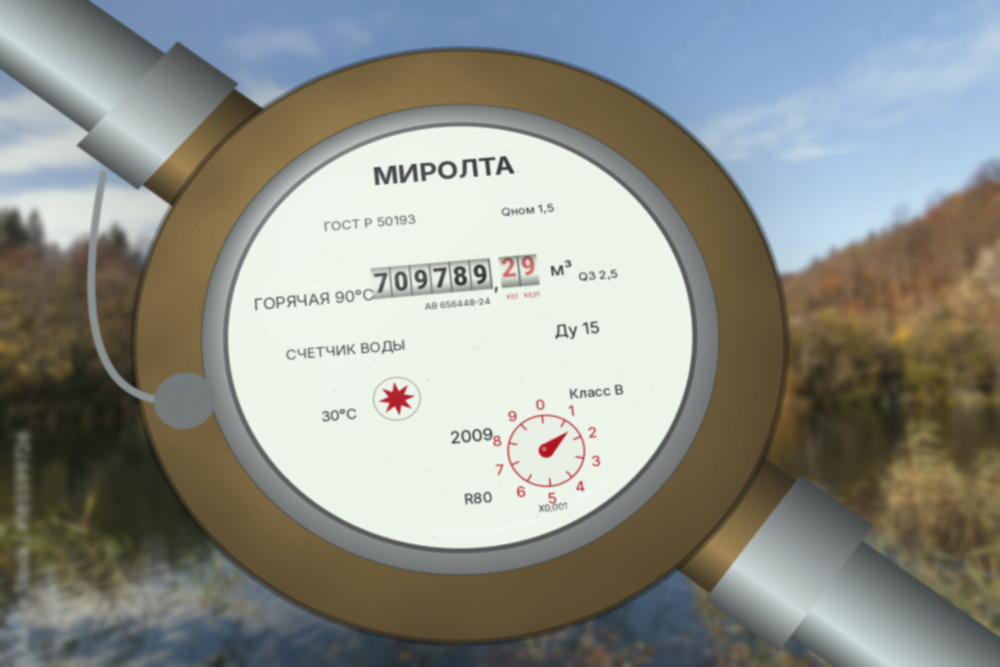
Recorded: 709789.291 m³
